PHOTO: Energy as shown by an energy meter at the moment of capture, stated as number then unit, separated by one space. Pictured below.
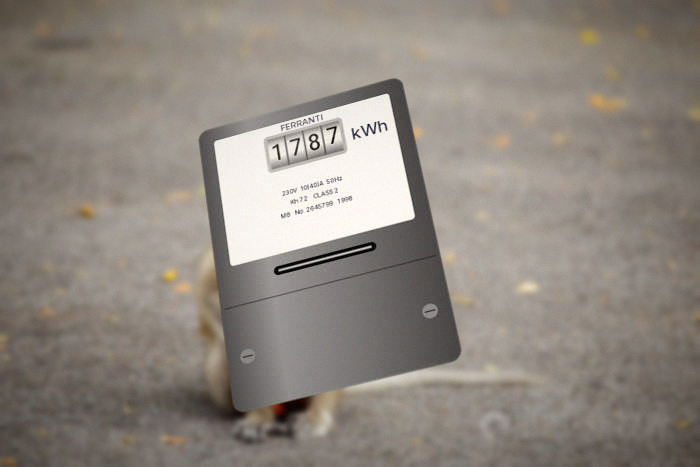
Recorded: 1787 kWh
